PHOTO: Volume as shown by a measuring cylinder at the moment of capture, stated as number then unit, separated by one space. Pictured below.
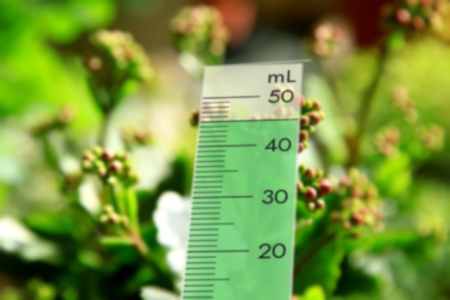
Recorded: 45 mL
